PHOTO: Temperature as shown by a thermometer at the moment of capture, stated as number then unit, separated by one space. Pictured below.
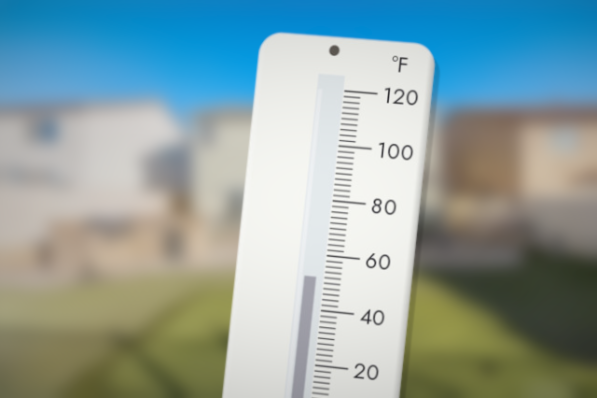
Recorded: 52 °F
